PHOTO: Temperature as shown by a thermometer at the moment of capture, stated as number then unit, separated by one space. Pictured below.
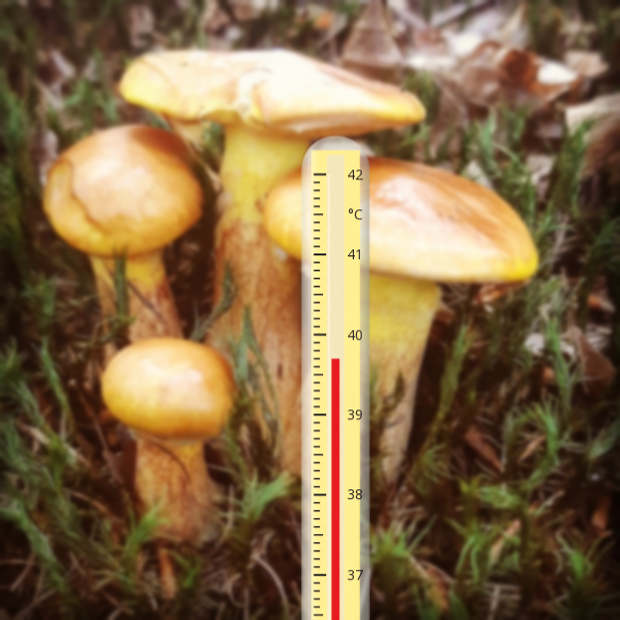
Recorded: 39.7 °C
